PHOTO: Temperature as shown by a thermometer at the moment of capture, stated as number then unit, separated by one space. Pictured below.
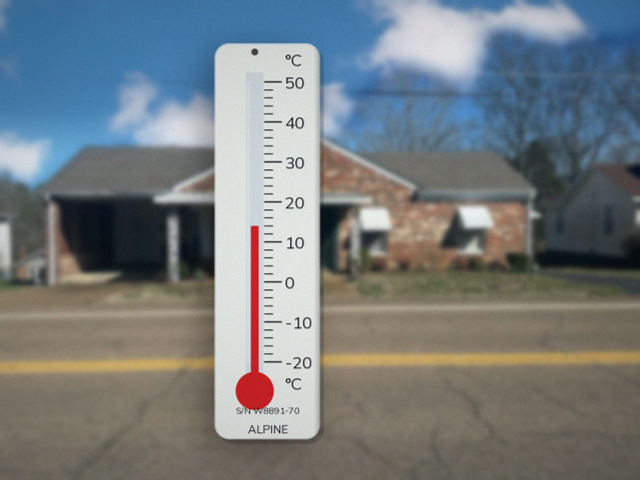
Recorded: 14 °C
